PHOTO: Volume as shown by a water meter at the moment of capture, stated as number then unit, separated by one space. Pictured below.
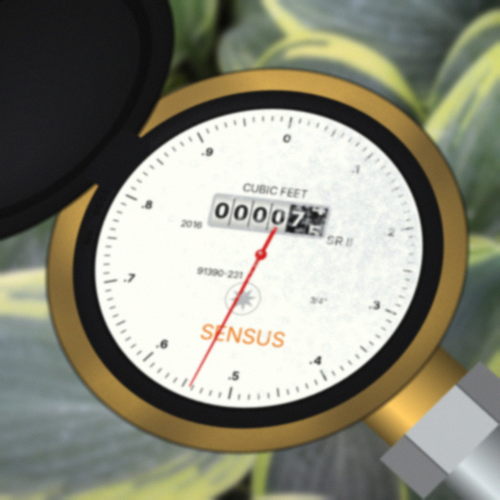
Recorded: 74.54 ft³
